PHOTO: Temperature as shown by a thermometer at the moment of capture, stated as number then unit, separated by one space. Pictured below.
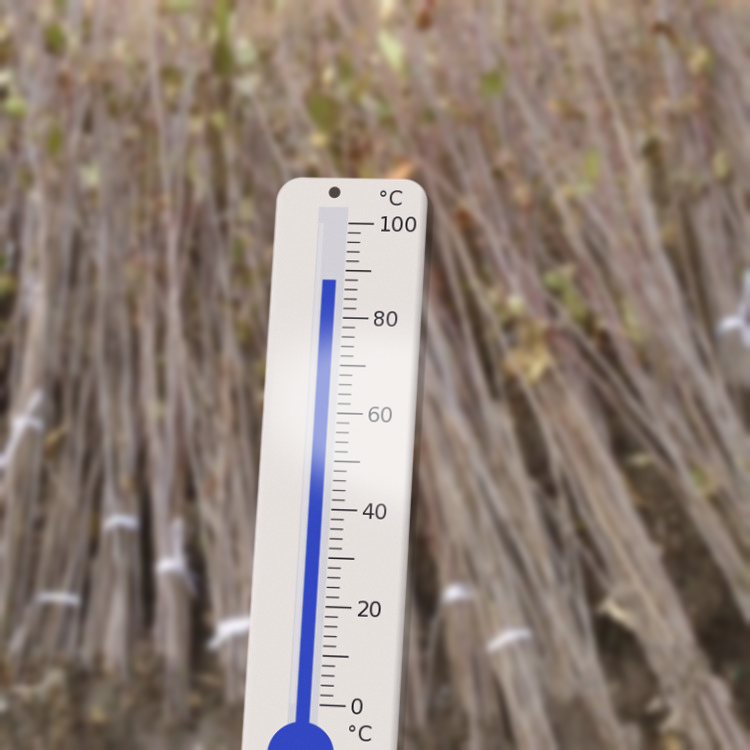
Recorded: 88 °C
